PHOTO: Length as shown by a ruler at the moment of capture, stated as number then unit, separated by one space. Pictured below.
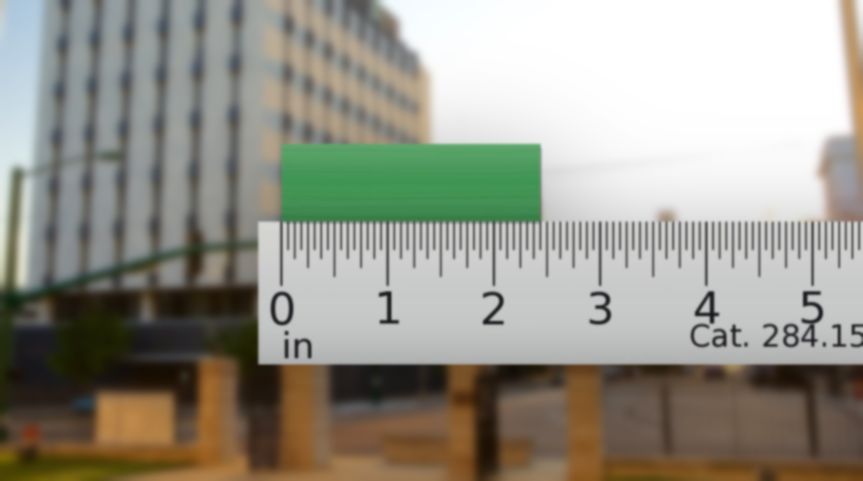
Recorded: 2.4375 in
